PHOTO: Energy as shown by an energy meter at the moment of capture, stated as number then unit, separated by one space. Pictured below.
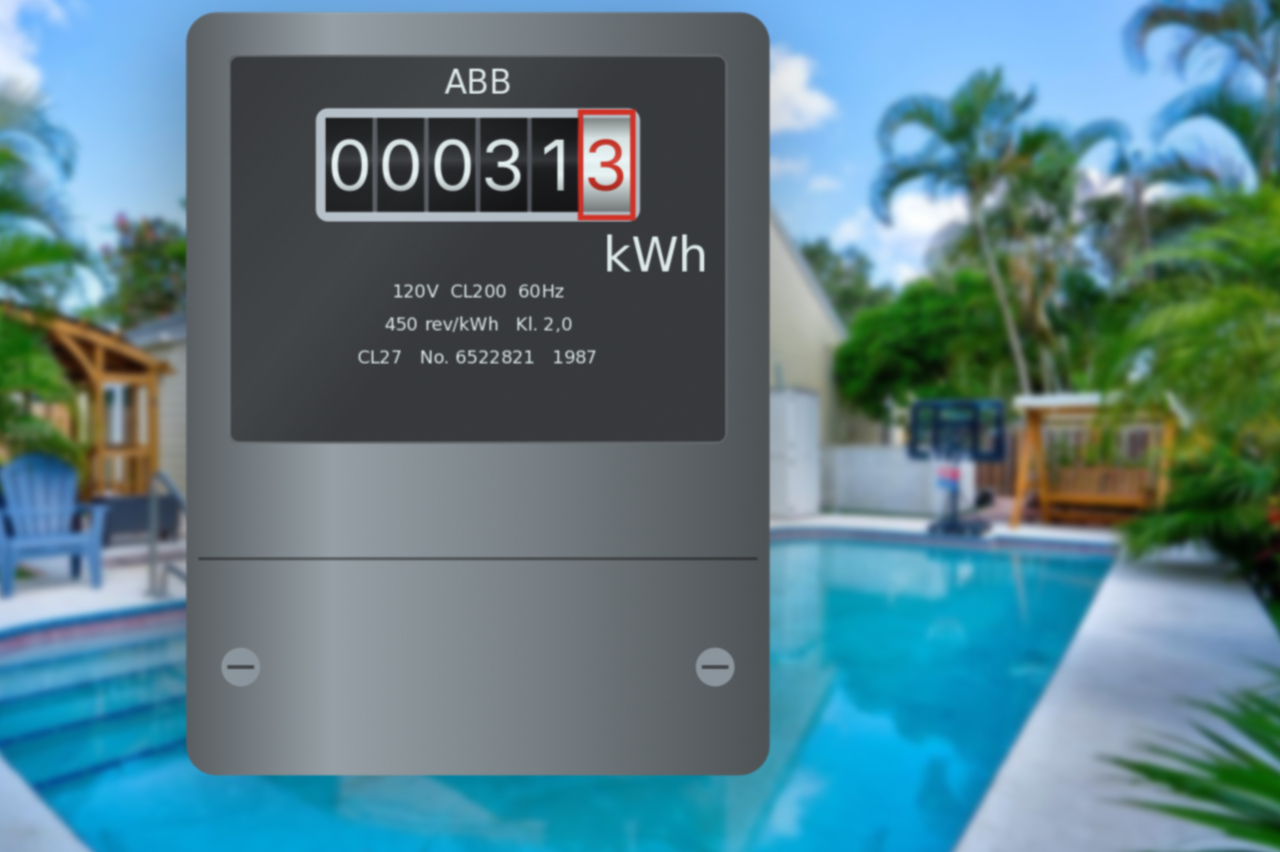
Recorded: 31.3 kWh
